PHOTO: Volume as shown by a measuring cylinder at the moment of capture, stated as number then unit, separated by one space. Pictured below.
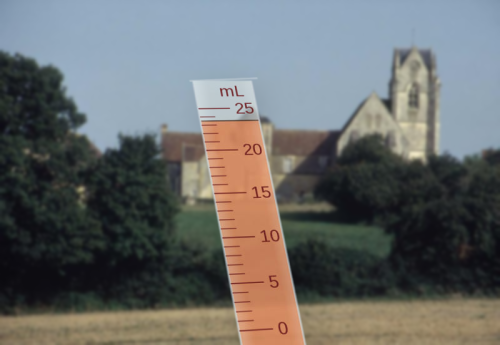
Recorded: 23.5 mL
